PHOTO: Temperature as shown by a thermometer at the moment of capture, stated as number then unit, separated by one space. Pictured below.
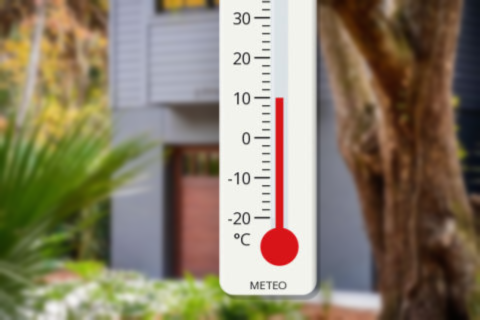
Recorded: 10 °C
